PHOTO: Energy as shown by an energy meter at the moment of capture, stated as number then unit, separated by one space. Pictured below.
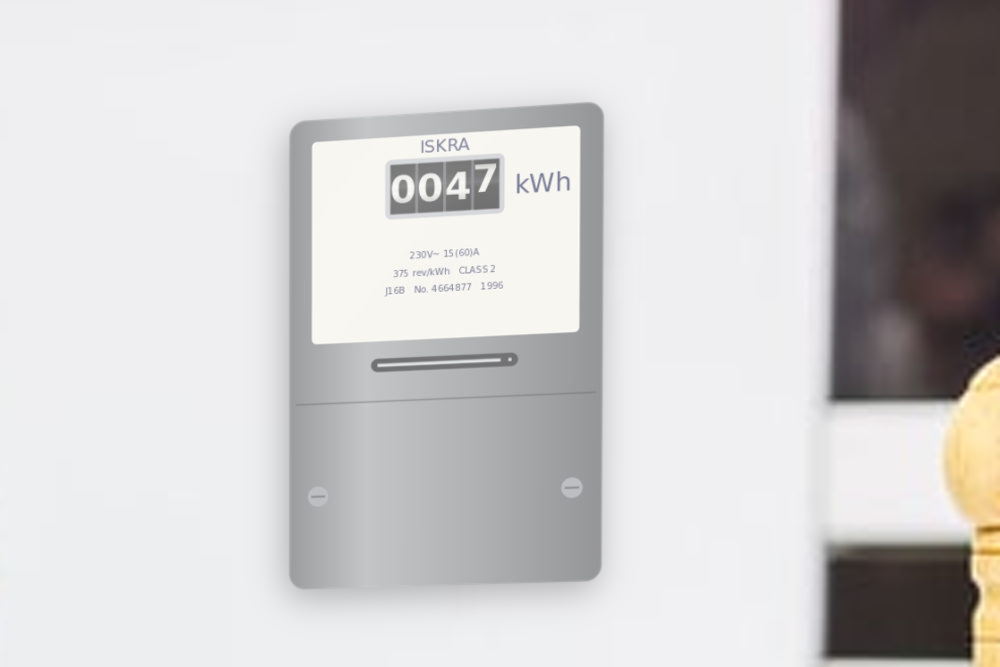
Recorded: 47 kWh
